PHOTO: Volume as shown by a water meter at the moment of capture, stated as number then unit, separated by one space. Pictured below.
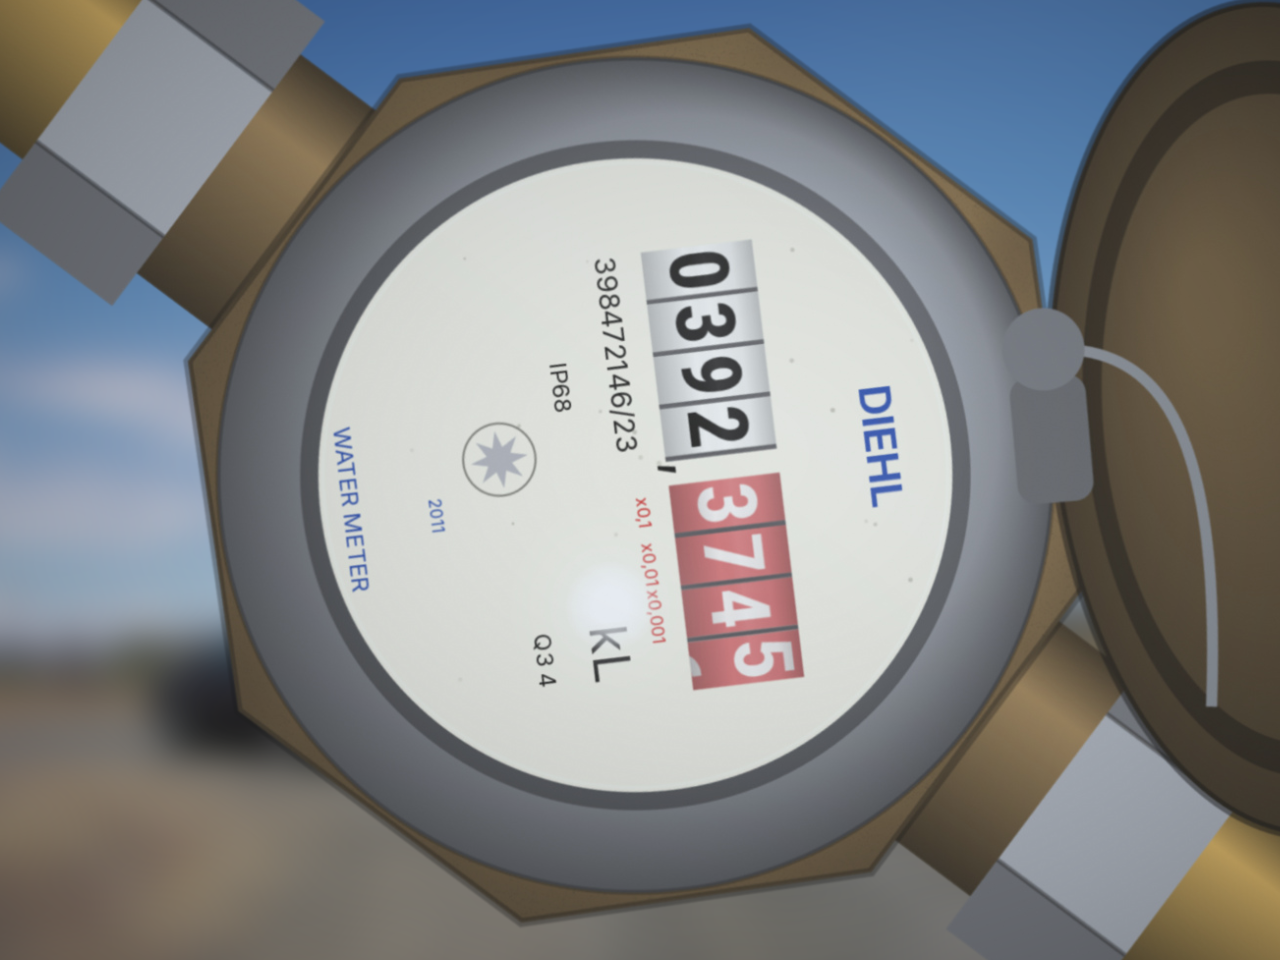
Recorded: 392.3745 kL
